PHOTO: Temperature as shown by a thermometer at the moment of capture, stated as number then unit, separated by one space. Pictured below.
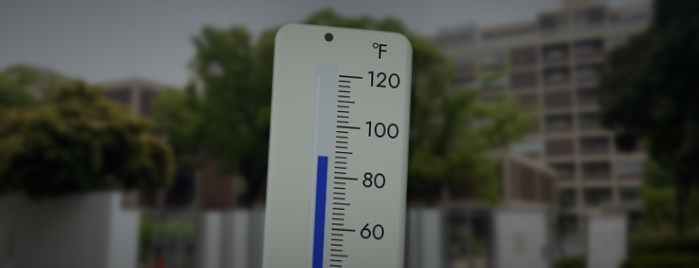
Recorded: 88 °F
